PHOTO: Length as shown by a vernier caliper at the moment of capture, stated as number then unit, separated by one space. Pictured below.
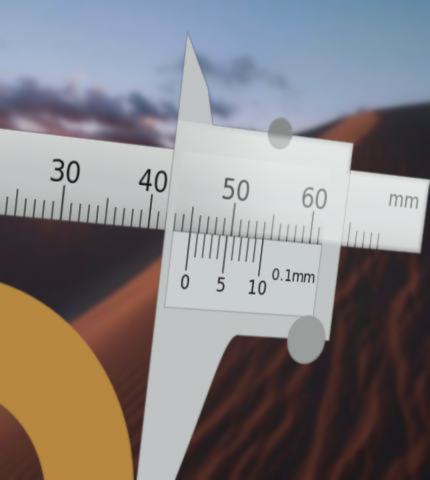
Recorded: 45.0 mm
